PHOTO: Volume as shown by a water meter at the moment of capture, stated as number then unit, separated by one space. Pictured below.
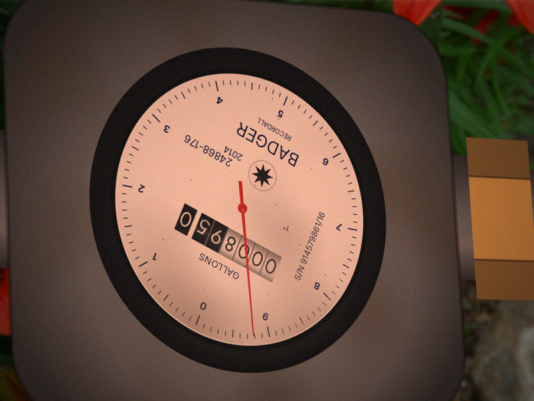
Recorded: 8949.2 gal
